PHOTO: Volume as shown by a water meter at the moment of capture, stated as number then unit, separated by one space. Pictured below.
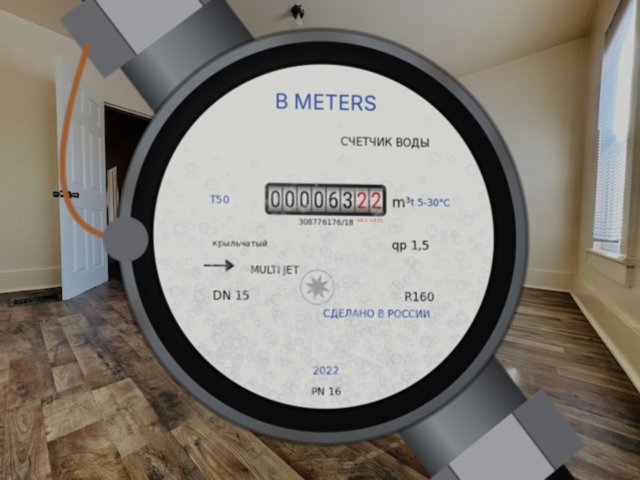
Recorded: 63.22 m³
